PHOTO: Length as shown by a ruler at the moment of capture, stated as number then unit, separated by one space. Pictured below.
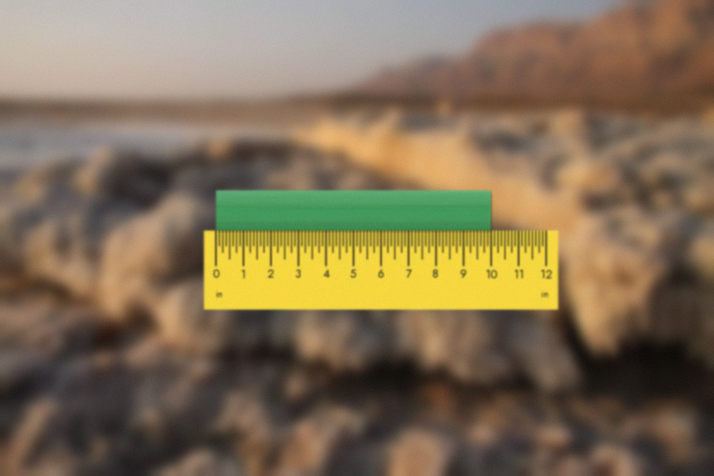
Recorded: 10 in
